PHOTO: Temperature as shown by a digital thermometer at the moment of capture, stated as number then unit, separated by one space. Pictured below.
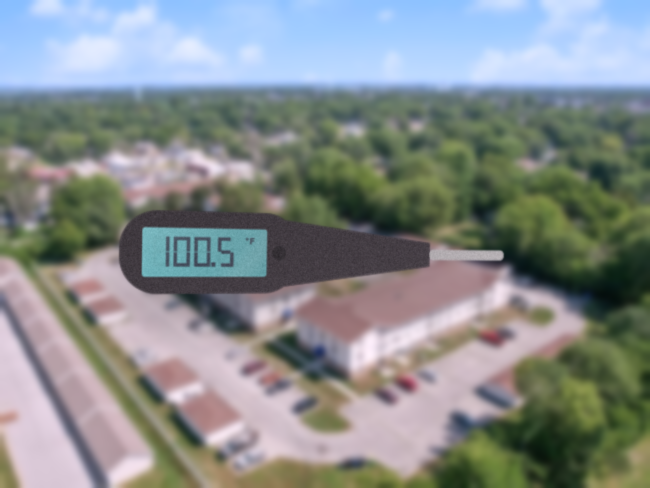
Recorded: 100.5 °F
